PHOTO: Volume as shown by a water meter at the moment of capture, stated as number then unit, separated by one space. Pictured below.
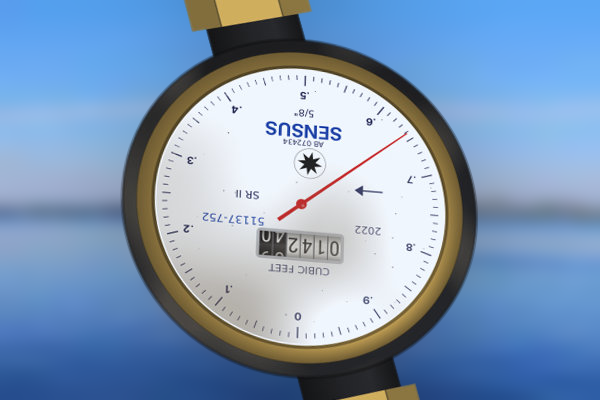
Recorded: 14239.64 ft³
